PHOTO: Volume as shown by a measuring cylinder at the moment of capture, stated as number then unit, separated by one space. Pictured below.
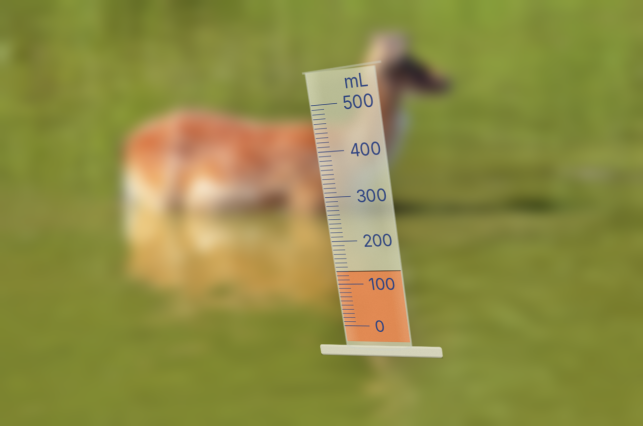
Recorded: 130 mL
